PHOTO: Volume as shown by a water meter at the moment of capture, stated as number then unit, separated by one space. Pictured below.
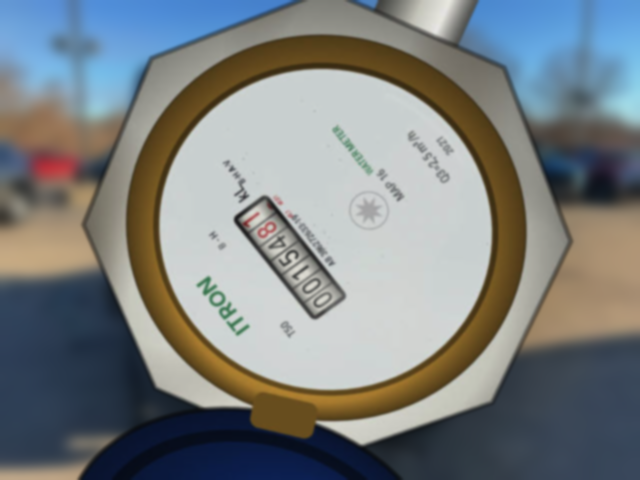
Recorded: 154.81 kL
